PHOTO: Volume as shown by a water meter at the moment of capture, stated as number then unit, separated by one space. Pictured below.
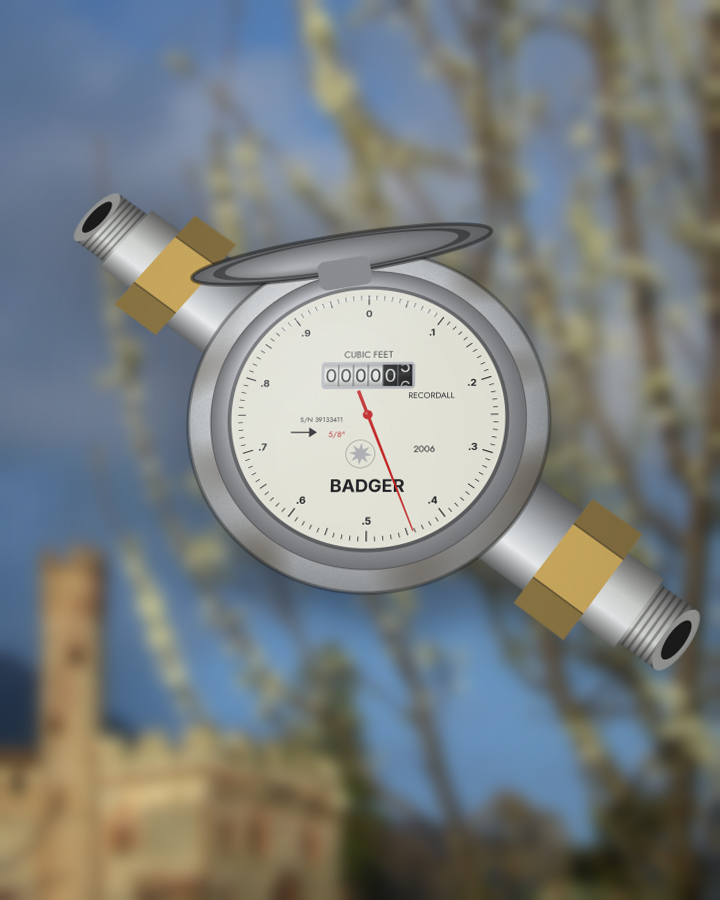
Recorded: 5.44 ft³
